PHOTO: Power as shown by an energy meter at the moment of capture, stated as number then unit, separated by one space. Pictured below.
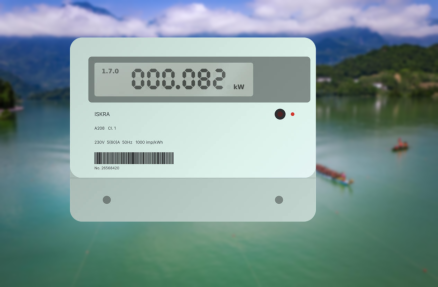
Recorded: 0.082 kW
